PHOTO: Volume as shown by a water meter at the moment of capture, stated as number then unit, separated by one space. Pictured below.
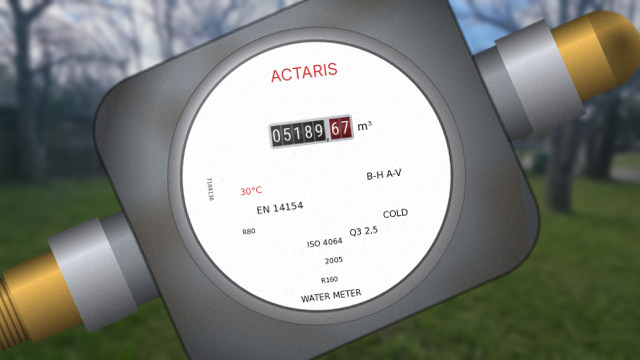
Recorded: 5189.67 m³
